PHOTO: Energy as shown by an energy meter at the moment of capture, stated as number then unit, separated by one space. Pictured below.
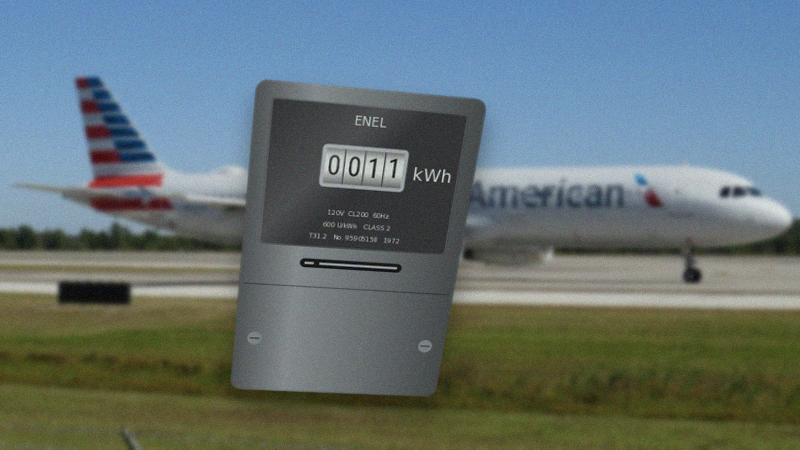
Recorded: 11 kWh
